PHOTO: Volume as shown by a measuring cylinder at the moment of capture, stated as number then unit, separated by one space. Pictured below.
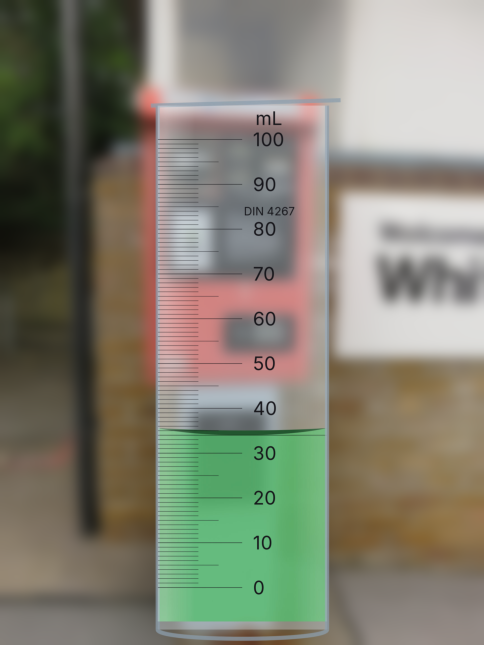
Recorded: 34 mL
